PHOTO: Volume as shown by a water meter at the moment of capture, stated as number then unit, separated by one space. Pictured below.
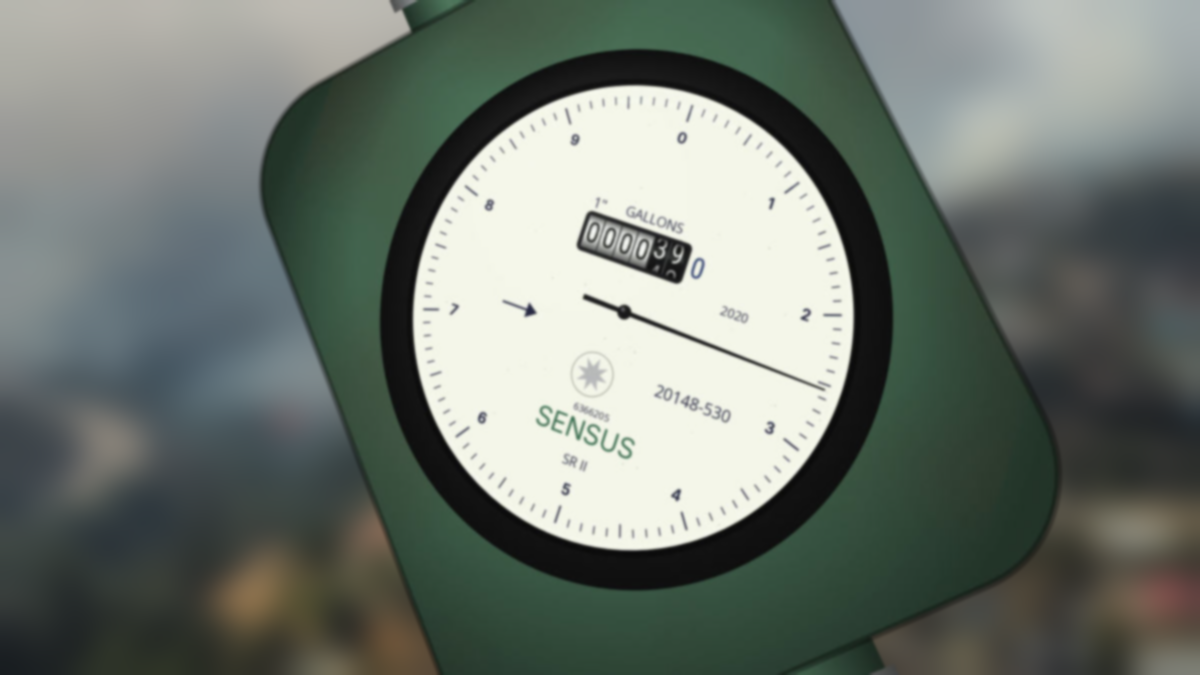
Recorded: 392.5 gal
